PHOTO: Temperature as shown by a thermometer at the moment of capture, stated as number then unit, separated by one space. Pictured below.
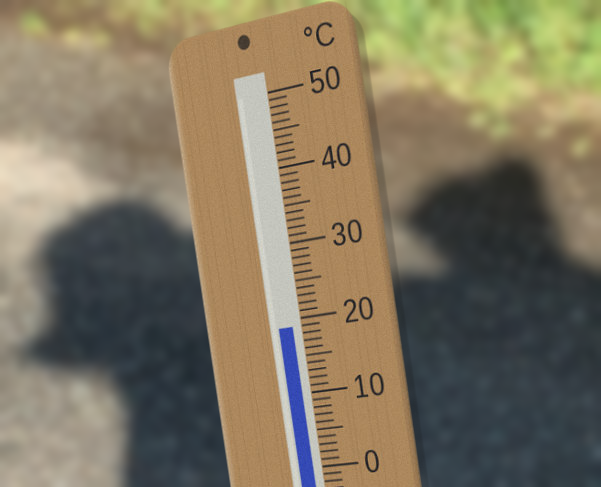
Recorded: 19 °C
